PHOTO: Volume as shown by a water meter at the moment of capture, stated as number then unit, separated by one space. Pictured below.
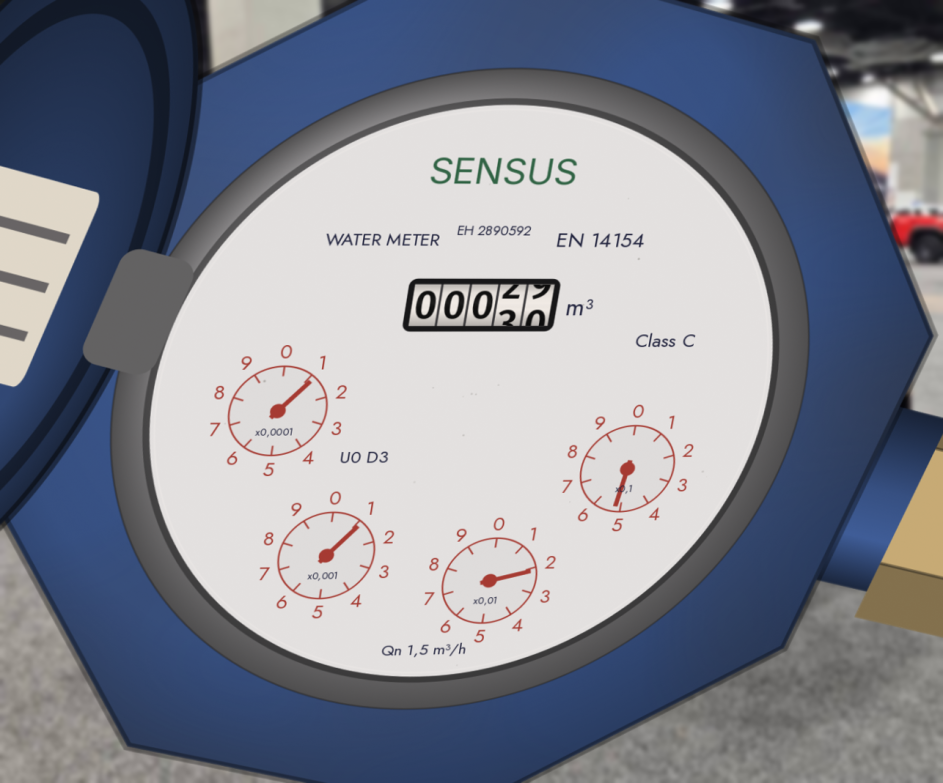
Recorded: 29.5211 m³
